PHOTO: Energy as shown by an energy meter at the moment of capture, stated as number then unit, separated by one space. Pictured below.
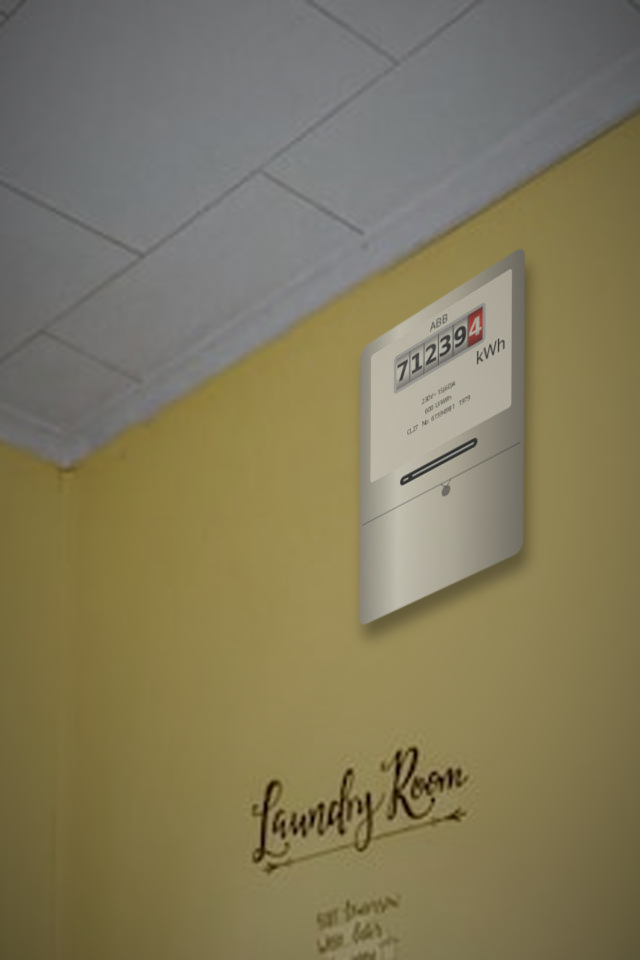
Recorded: 71239.4 kWh
